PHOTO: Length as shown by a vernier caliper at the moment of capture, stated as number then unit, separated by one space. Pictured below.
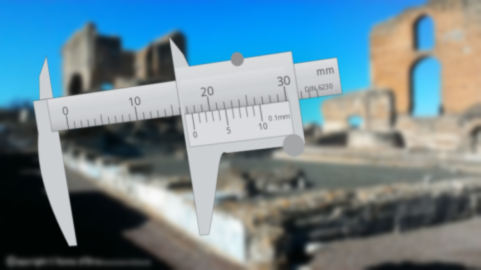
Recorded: 17.6 mm
